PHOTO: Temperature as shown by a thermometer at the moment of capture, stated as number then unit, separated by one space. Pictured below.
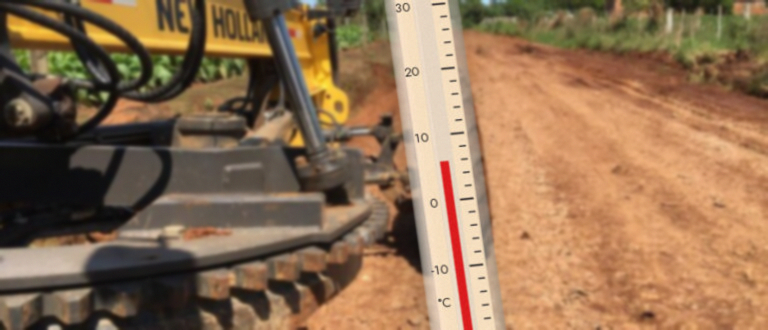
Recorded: 6 °C
